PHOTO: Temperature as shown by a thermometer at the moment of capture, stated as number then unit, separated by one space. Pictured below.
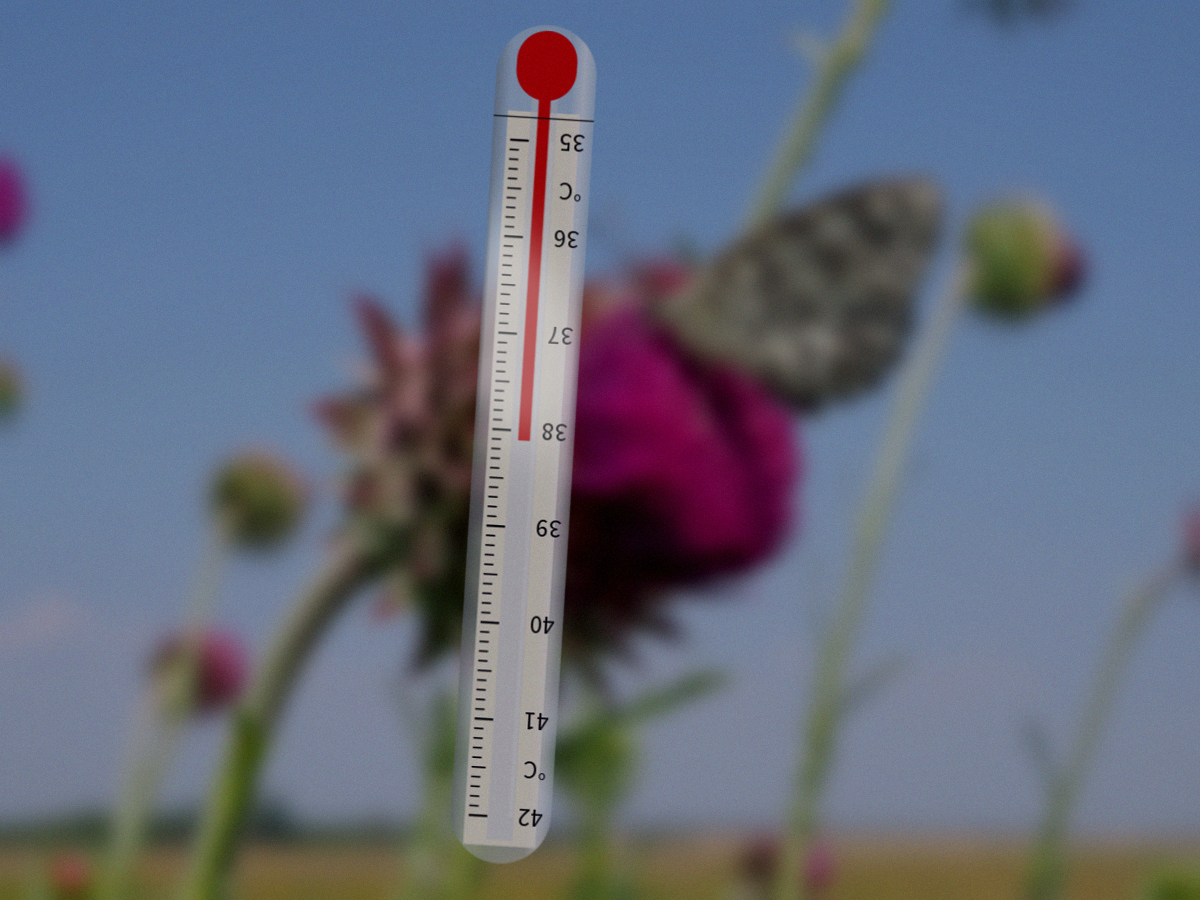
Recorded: 38.1 °C
